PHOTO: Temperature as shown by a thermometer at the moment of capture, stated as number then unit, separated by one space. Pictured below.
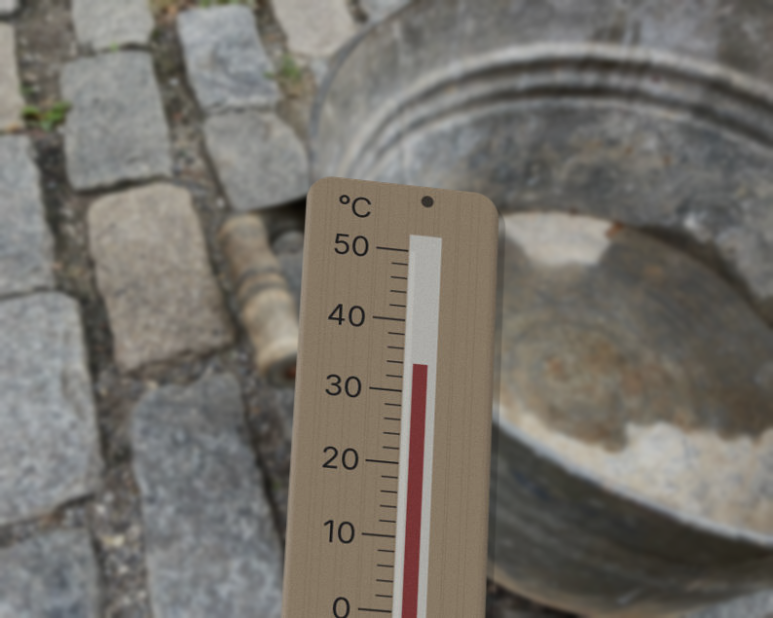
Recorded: 34 °C
